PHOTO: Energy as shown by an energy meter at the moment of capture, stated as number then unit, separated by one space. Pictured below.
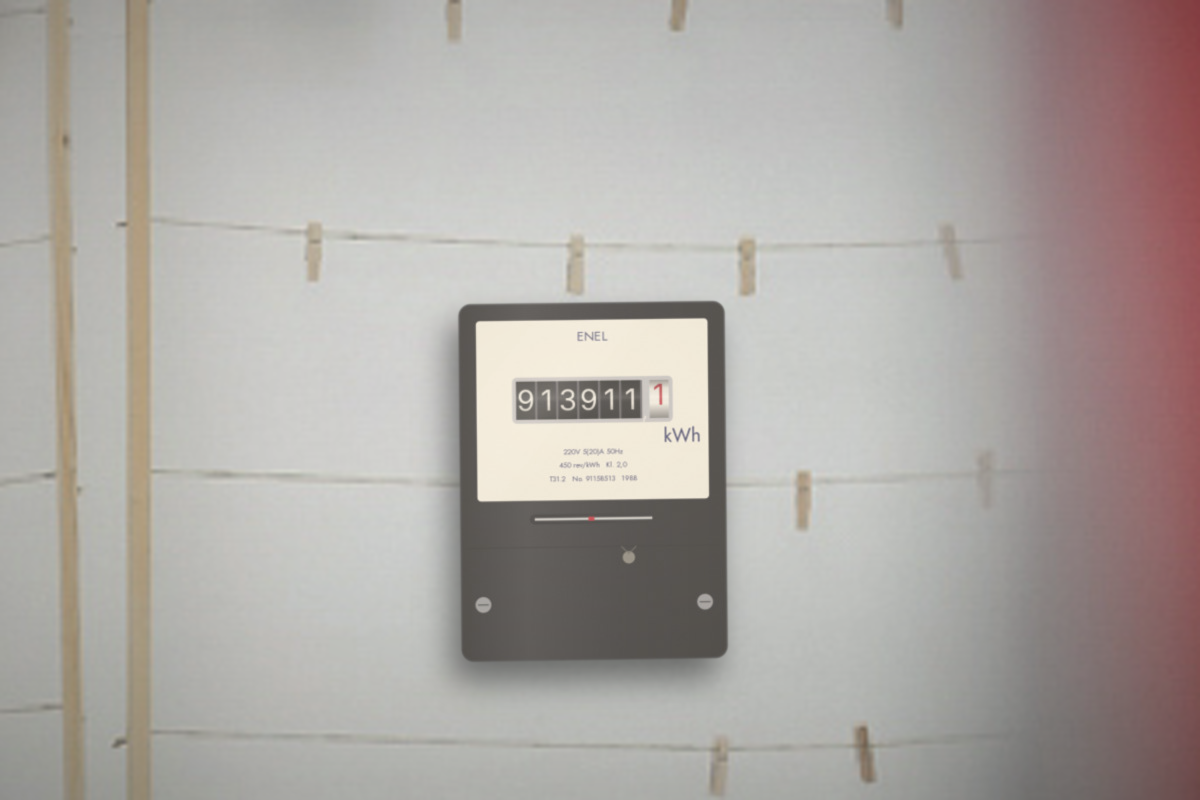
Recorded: 913911.1 kWh
